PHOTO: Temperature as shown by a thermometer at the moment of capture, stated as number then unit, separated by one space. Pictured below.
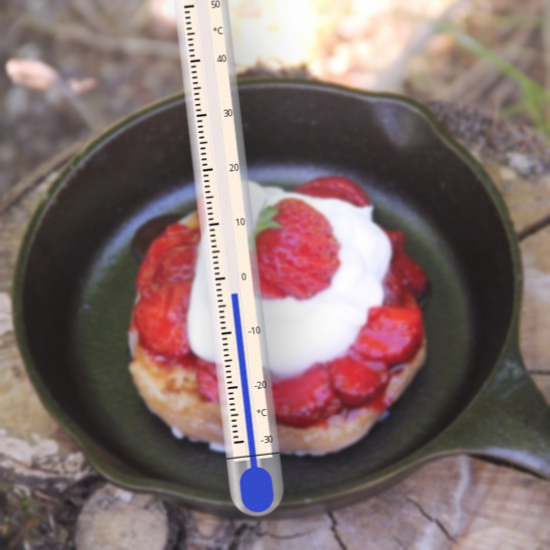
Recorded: -3 °C
